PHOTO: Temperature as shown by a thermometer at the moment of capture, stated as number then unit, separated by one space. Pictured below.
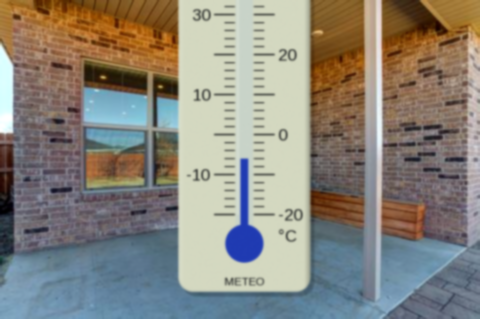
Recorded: -6 °C
